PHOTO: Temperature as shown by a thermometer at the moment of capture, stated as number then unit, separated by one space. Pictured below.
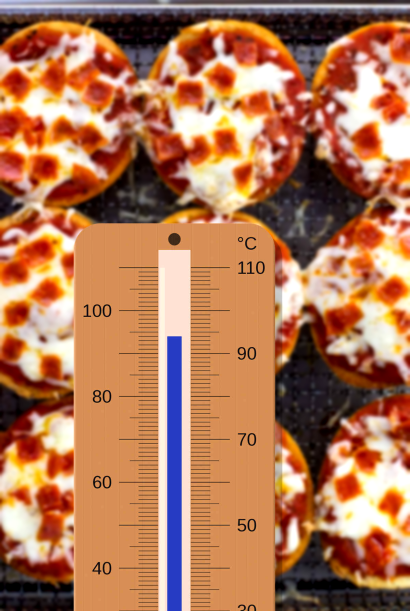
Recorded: 94 °C
